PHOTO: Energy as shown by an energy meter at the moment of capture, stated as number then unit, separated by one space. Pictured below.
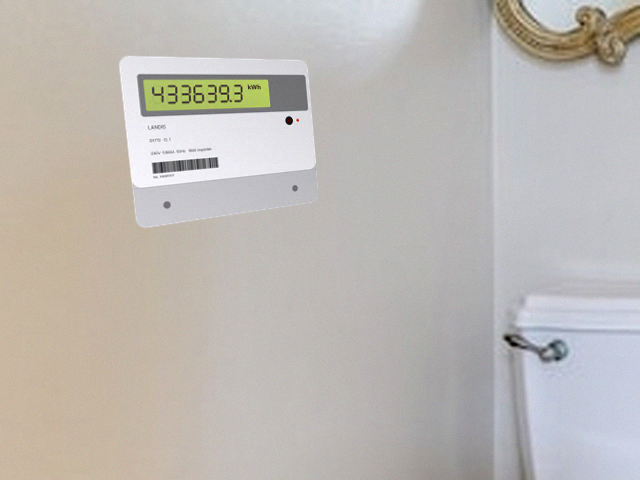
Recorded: 433639.3 kWh
